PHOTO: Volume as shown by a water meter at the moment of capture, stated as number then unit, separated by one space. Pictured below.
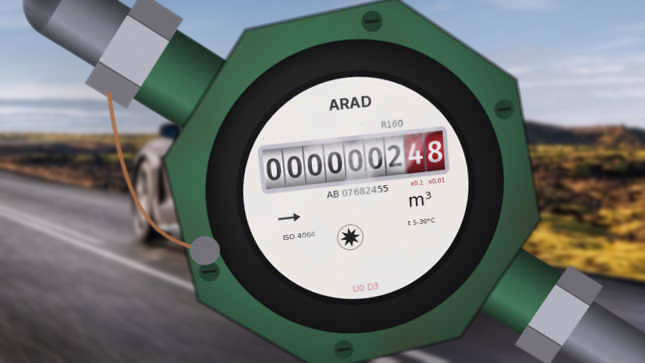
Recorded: 2.48 m³
